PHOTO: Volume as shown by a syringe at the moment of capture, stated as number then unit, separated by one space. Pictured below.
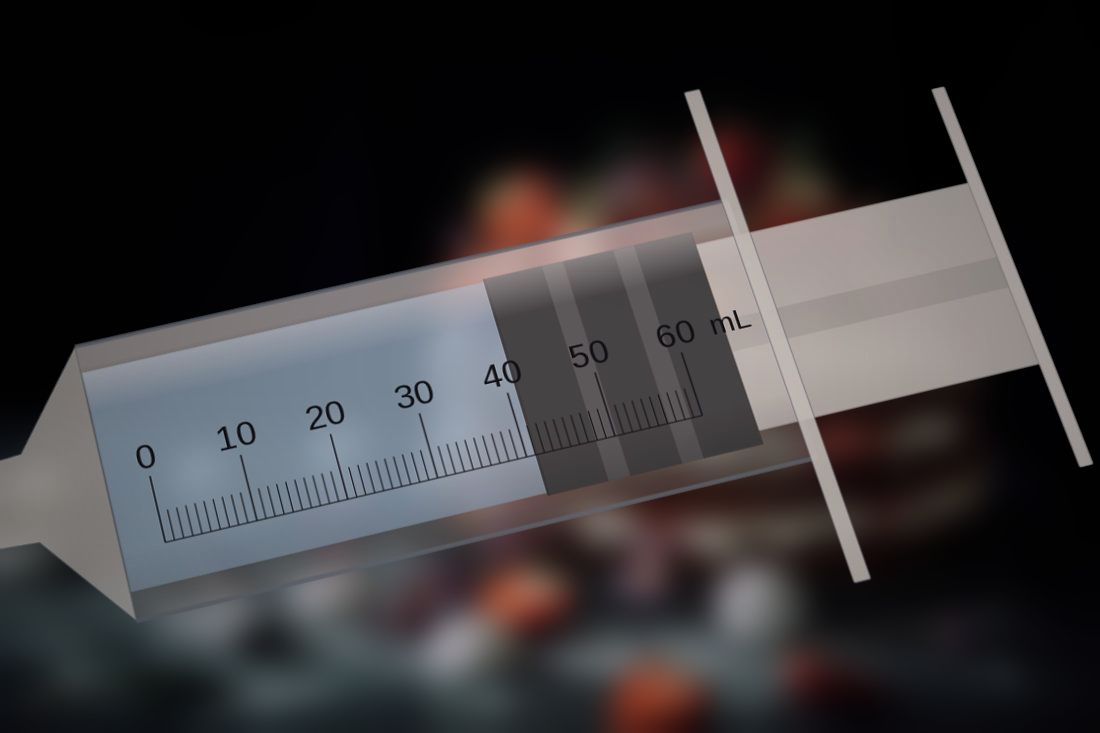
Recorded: 41 mL
